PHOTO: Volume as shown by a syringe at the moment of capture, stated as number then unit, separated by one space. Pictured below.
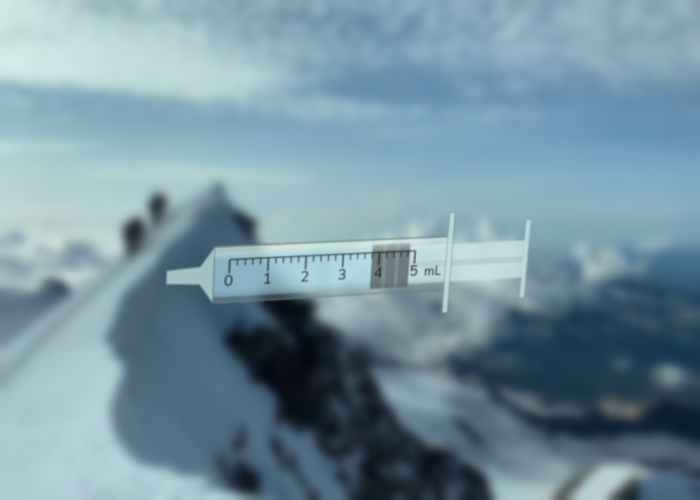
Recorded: 3.8 mL
